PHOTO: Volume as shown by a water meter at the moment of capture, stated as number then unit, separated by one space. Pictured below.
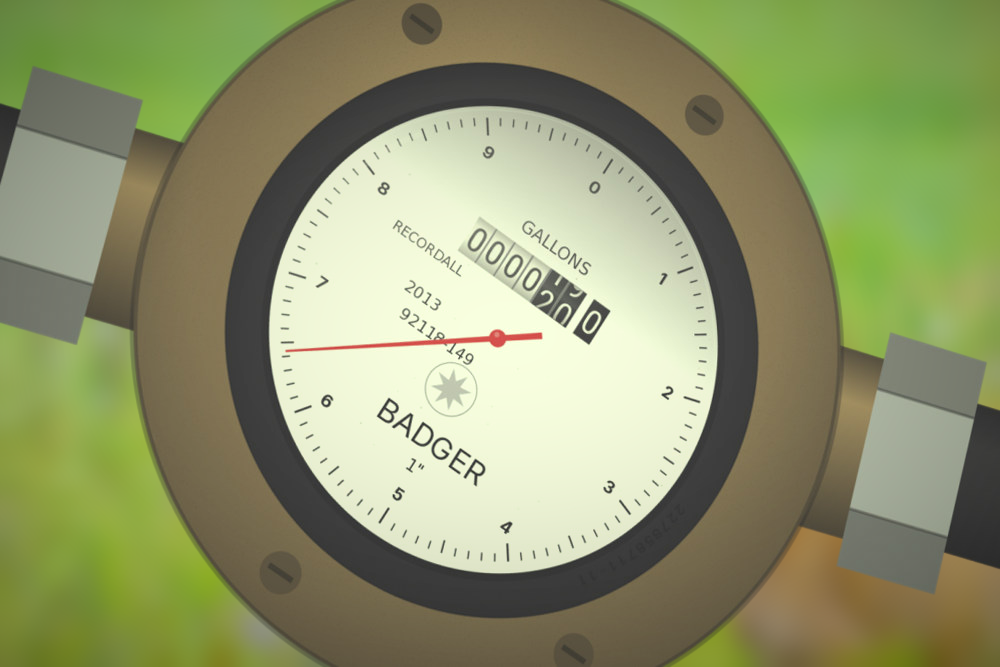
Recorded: 196.4 gal
